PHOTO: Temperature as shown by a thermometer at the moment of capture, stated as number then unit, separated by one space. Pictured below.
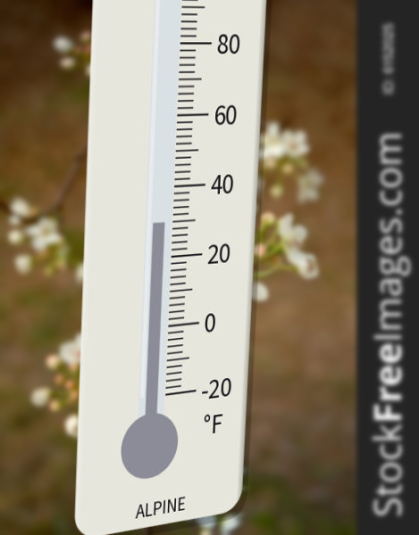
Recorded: 30 °F
